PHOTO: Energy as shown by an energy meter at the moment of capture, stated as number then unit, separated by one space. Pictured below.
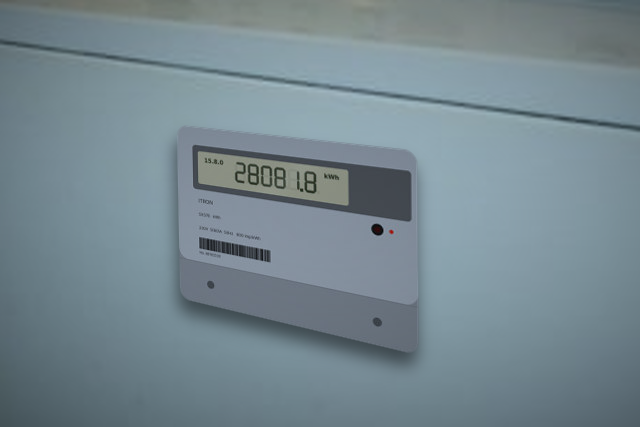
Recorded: 28081.8 kWh
